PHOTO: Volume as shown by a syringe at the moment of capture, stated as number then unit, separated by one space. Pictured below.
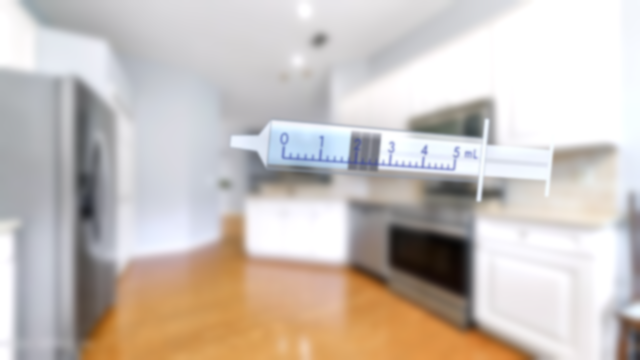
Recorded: 1.8 mL
